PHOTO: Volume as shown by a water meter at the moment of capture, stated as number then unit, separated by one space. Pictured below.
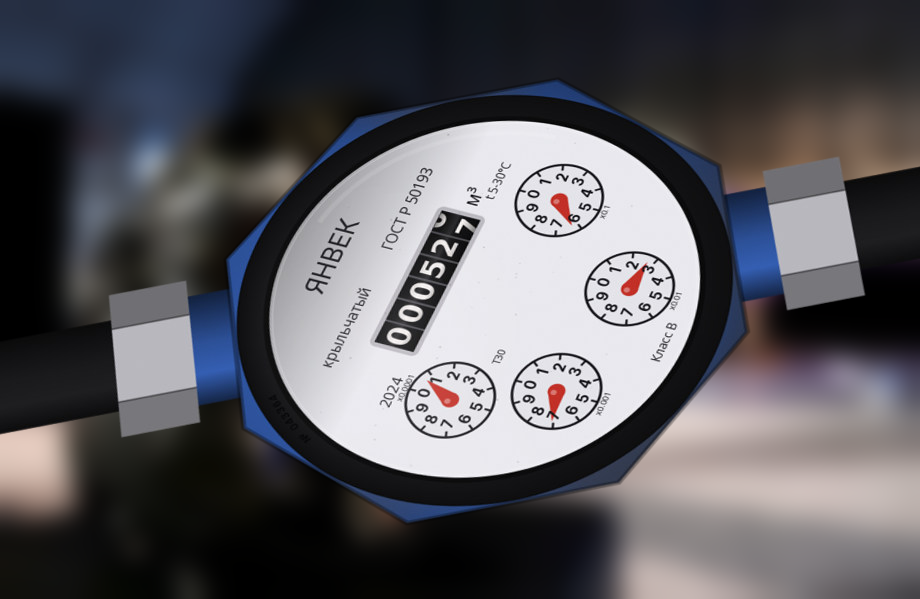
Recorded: 526.6270 m³
